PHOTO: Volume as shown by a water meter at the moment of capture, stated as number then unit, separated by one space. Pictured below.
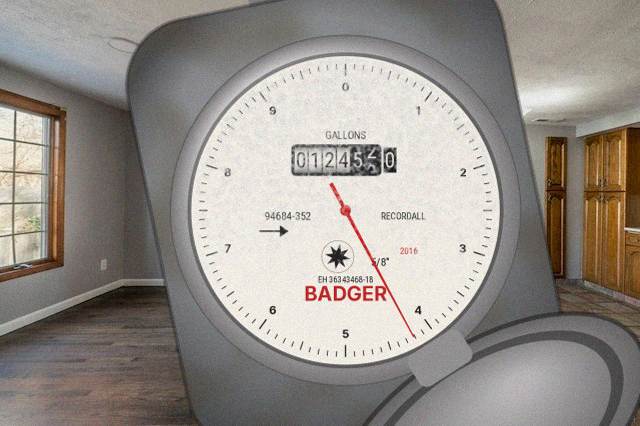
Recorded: 124524.2 gal
